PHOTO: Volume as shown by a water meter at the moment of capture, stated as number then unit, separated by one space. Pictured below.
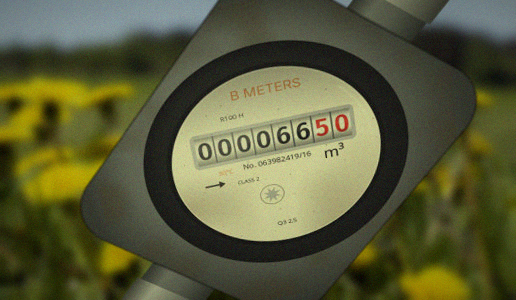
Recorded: 66.50 m³
